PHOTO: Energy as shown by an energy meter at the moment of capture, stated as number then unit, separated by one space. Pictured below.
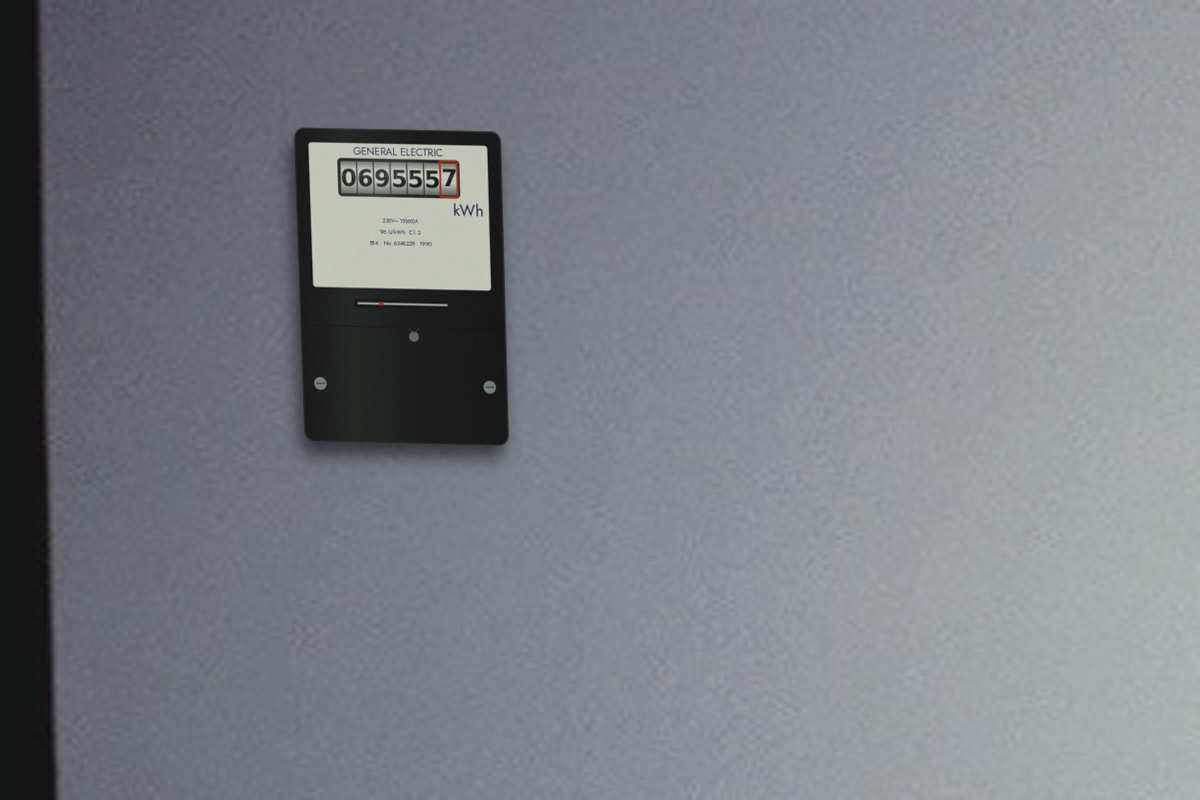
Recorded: 69555.7 kWh
